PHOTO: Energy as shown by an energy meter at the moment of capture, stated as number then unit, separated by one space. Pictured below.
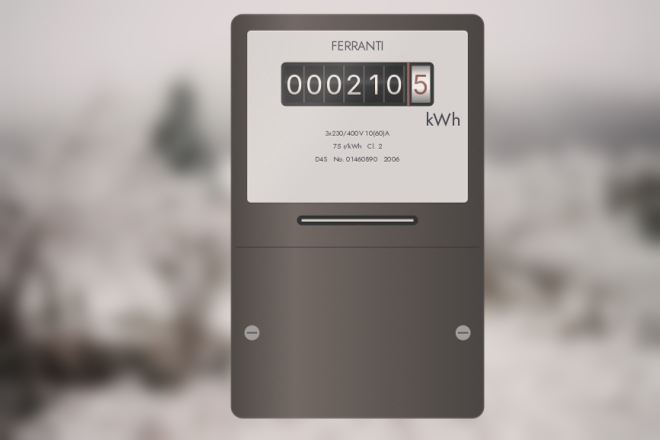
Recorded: 210.5 kWh
